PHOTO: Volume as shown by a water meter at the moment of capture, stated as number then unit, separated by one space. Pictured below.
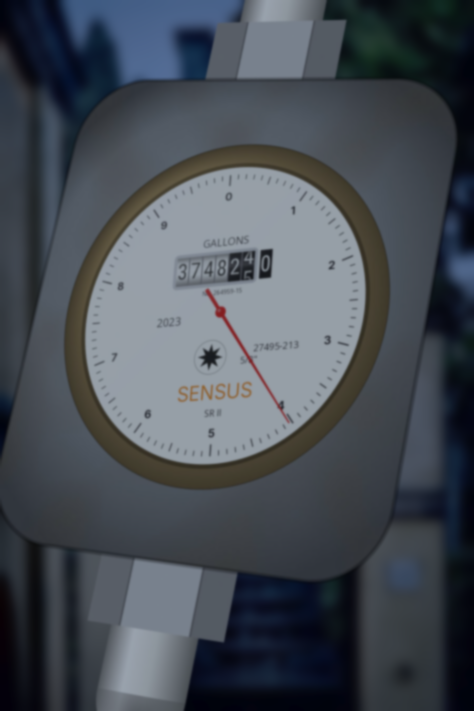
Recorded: 3748244.0 gal
